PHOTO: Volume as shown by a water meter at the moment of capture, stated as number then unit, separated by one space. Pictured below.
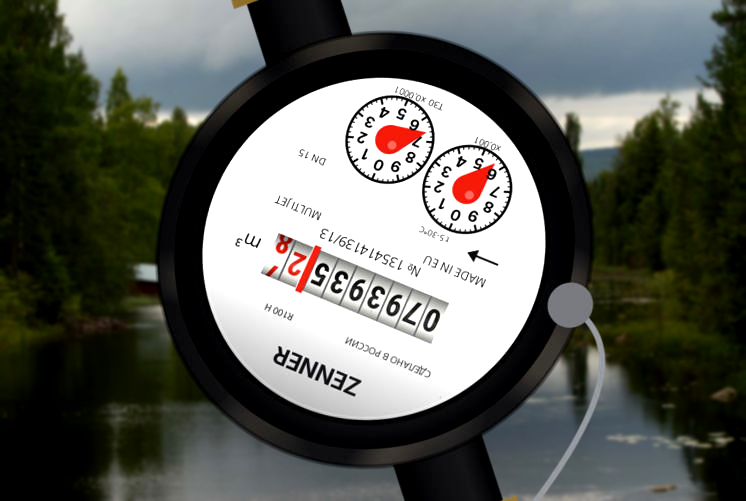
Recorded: 793935.2756 m³
